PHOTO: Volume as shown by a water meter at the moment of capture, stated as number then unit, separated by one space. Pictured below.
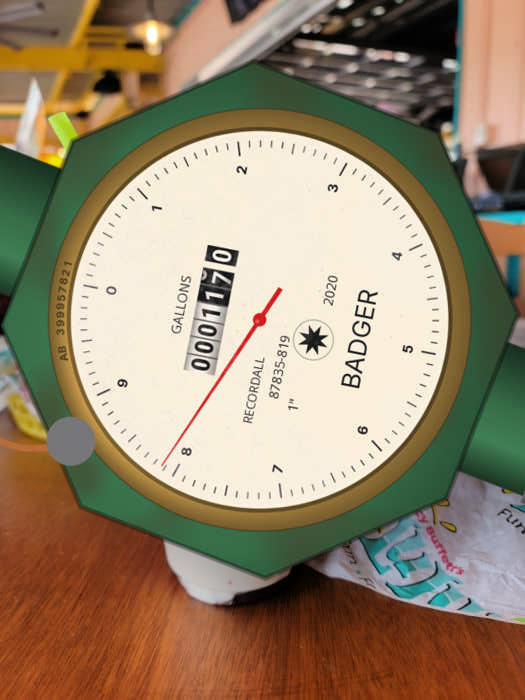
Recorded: 1168.1 gal
